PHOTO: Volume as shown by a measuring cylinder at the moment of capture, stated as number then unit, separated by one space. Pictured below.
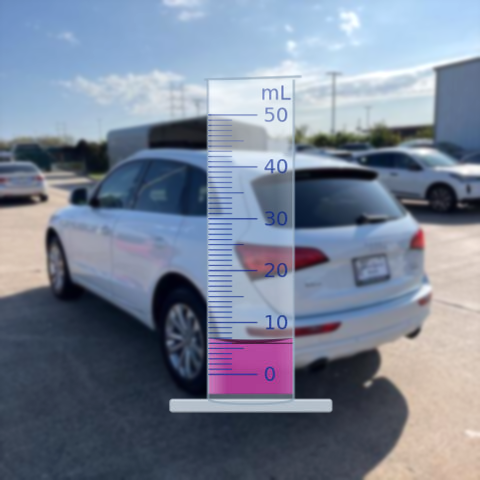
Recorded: 6 mL
